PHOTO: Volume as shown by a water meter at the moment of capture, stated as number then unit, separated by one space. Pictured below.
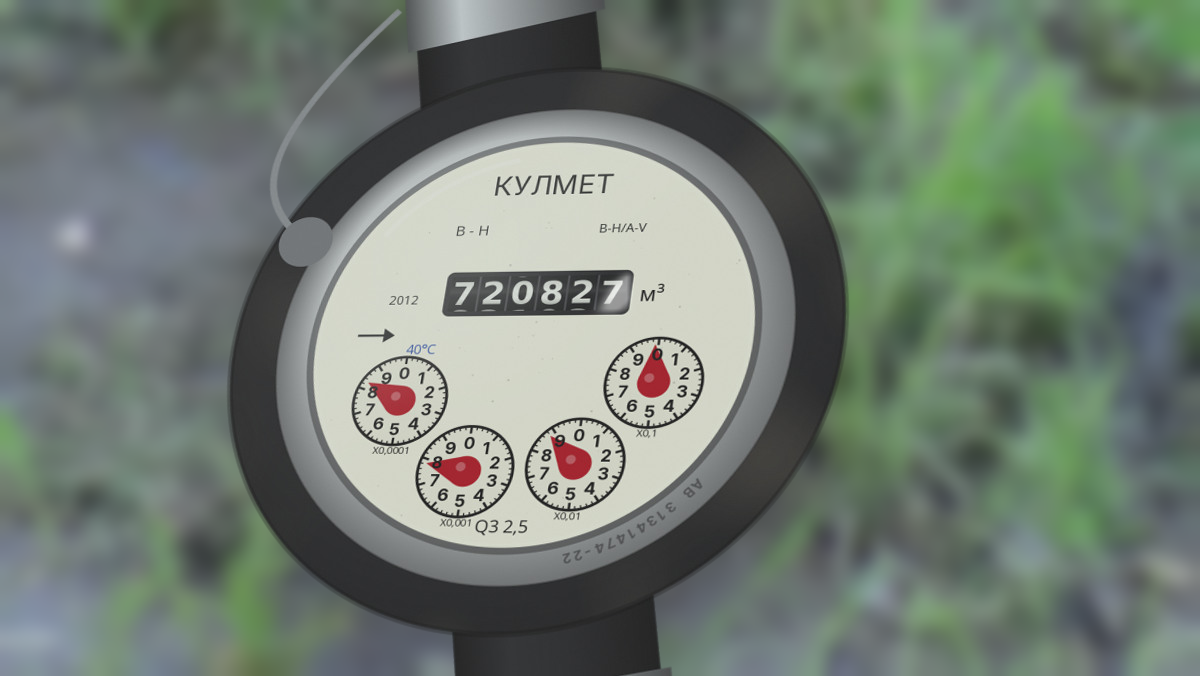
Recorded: 720826.9878 m³
